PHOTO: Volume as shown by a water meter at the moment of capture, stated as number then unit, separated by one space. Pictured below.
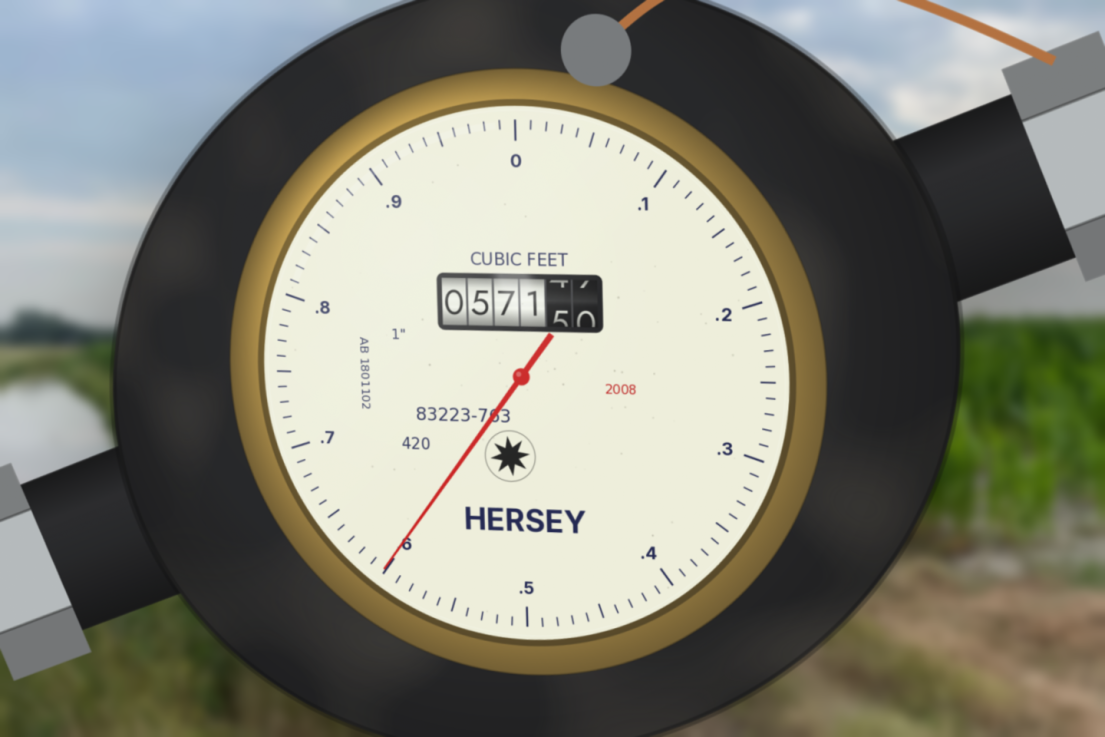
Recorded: 57149.60 ft³
